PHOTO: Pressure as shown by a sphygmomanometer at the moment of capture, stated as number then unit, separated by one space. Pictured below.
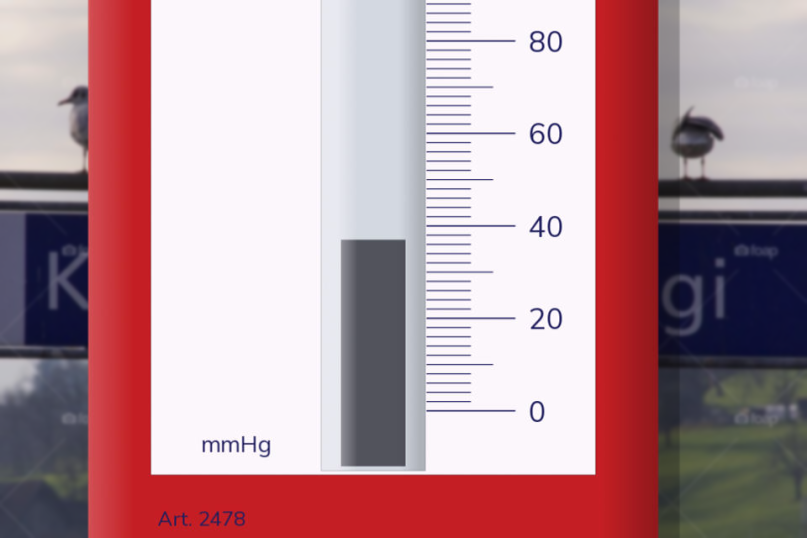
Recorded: 37 mmHg
